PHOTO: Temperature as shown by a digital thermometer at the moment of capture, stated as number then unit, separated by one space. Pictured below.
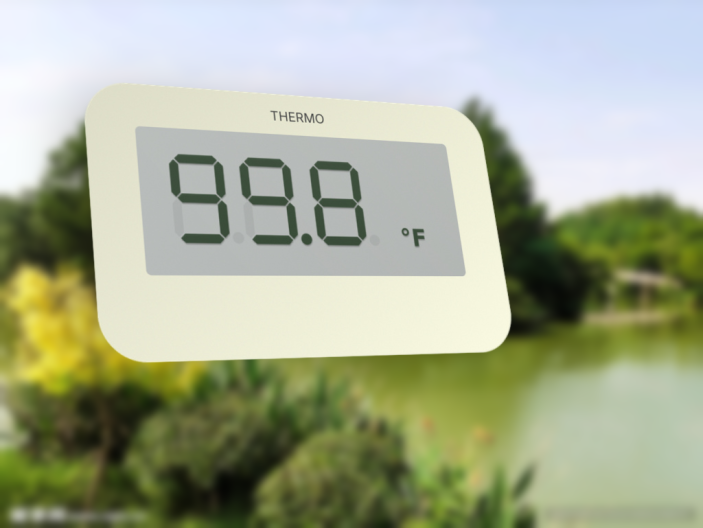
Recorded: 99.8 °F
